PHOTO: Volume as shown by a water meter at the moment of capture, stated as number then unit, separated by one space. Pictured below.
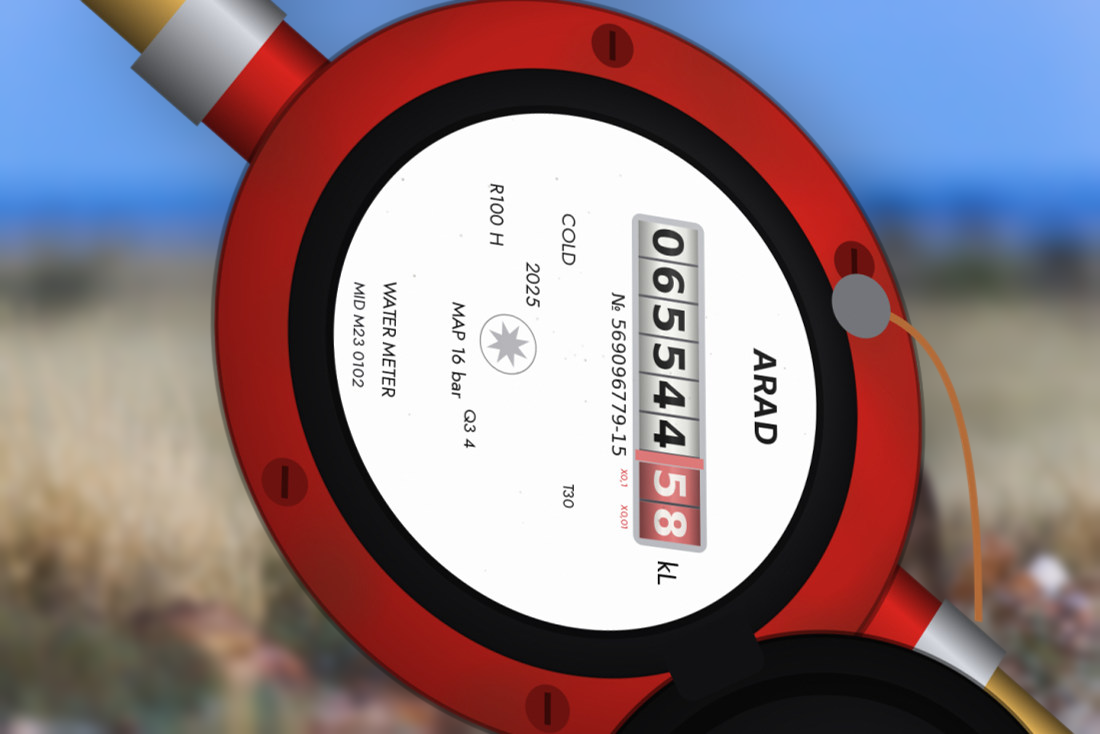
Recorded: 65544.58 kL
